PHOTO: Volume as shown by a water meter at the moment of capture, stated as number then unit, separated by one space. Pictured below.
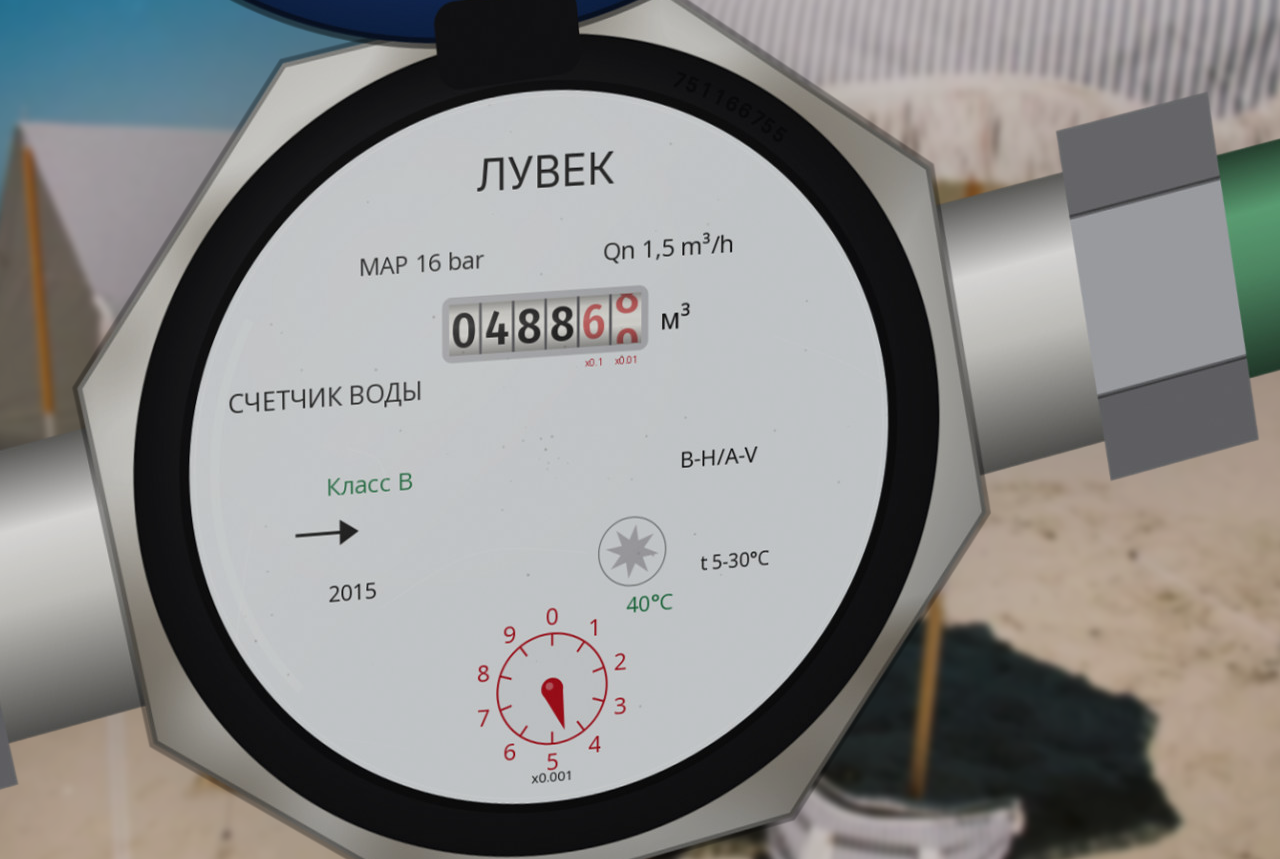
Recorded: 488.684 m³
